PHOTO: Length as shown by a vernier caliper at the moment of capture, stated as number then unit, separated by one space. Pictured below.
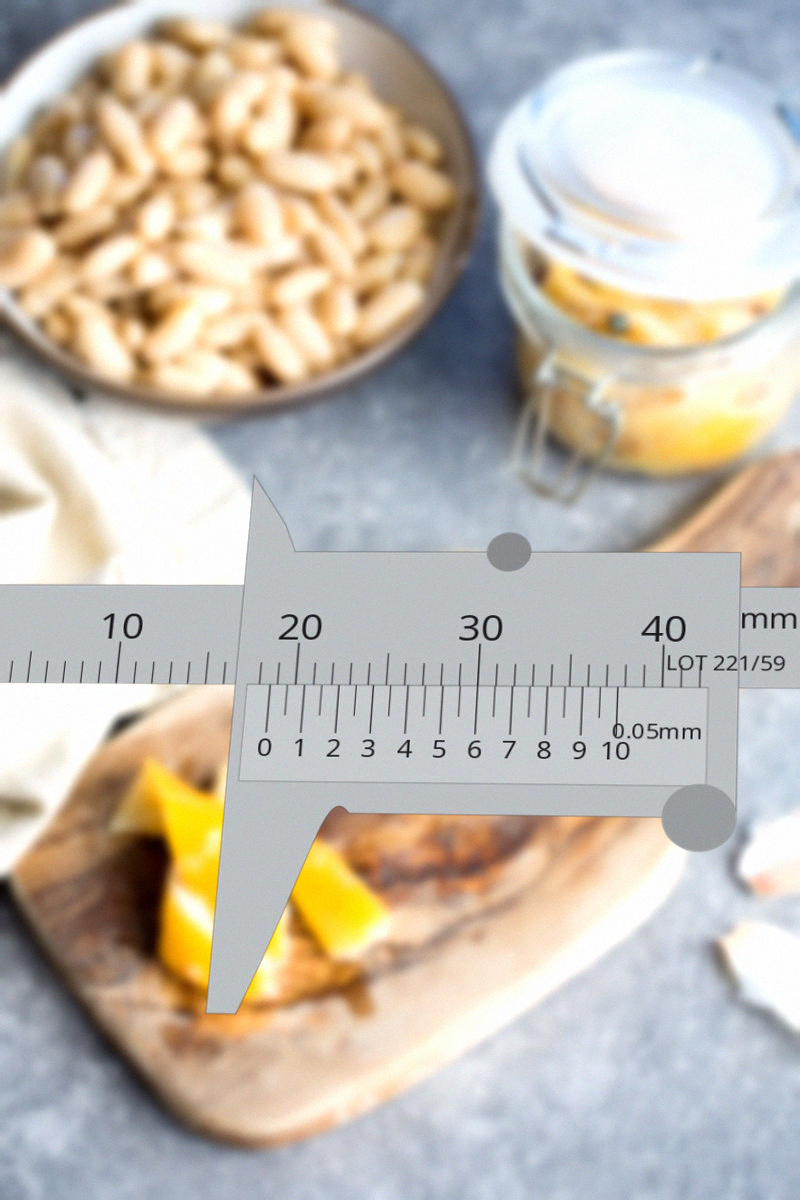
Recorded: 18.6 mm
